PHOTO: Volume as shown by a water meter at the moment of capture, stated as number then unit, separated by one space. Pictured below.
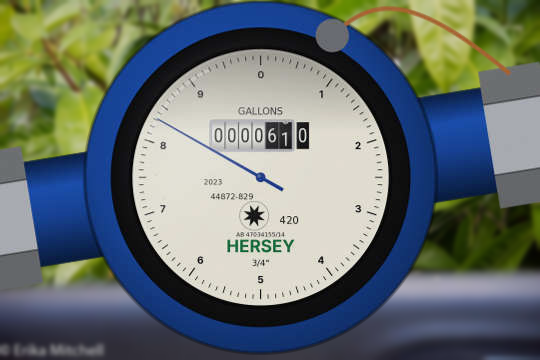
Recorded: 608.3 gal
